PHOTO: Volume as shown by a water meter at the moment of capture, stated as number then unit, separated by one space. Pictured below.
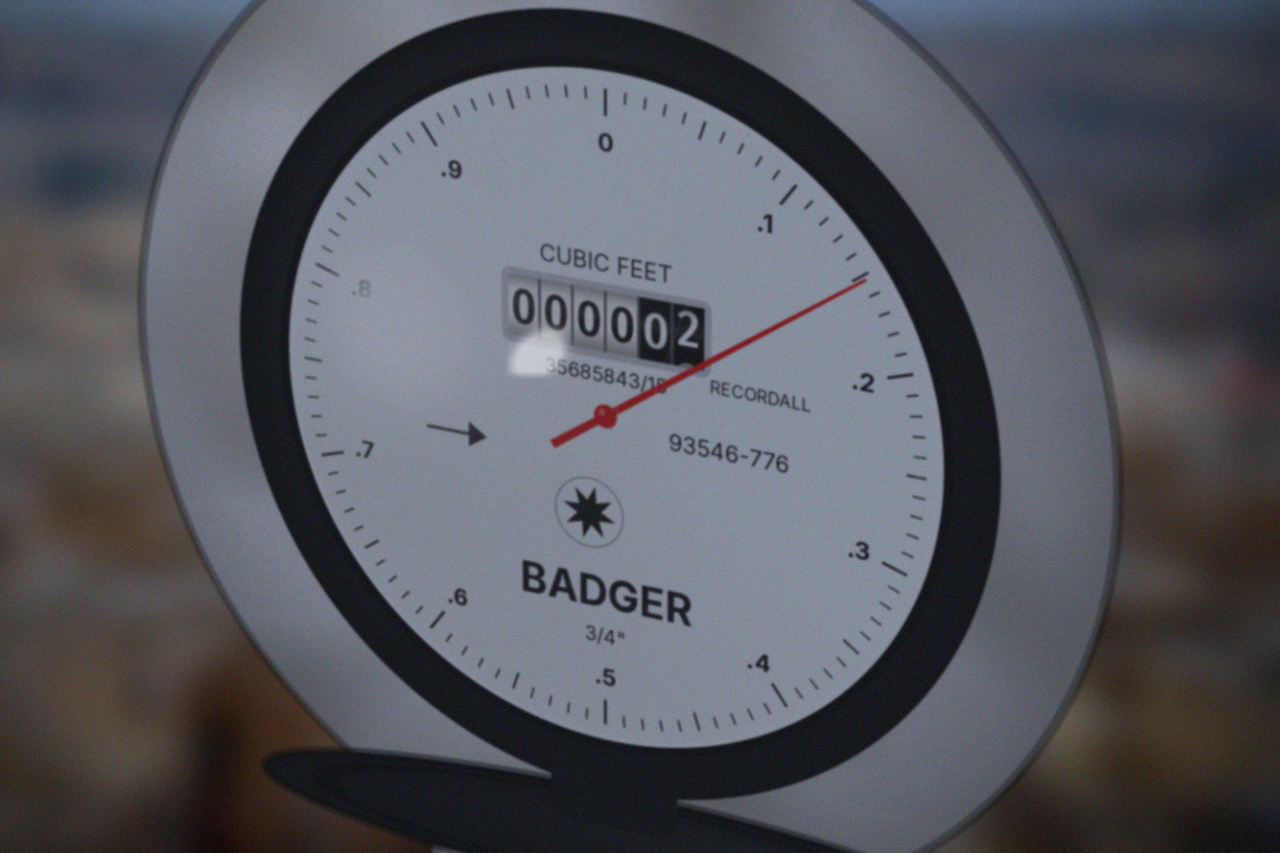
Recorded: 2.15 ft³
